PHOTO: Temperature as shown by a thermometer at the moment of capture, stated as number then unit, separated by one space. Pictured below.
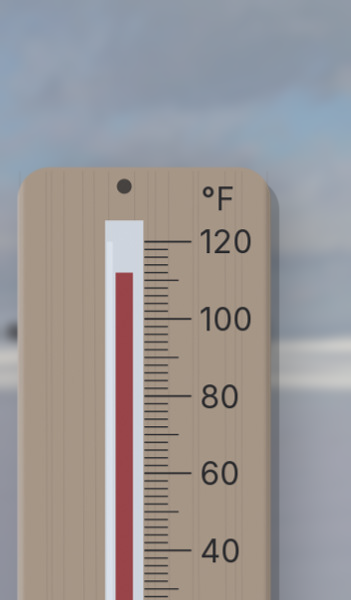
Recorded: 112 °F
